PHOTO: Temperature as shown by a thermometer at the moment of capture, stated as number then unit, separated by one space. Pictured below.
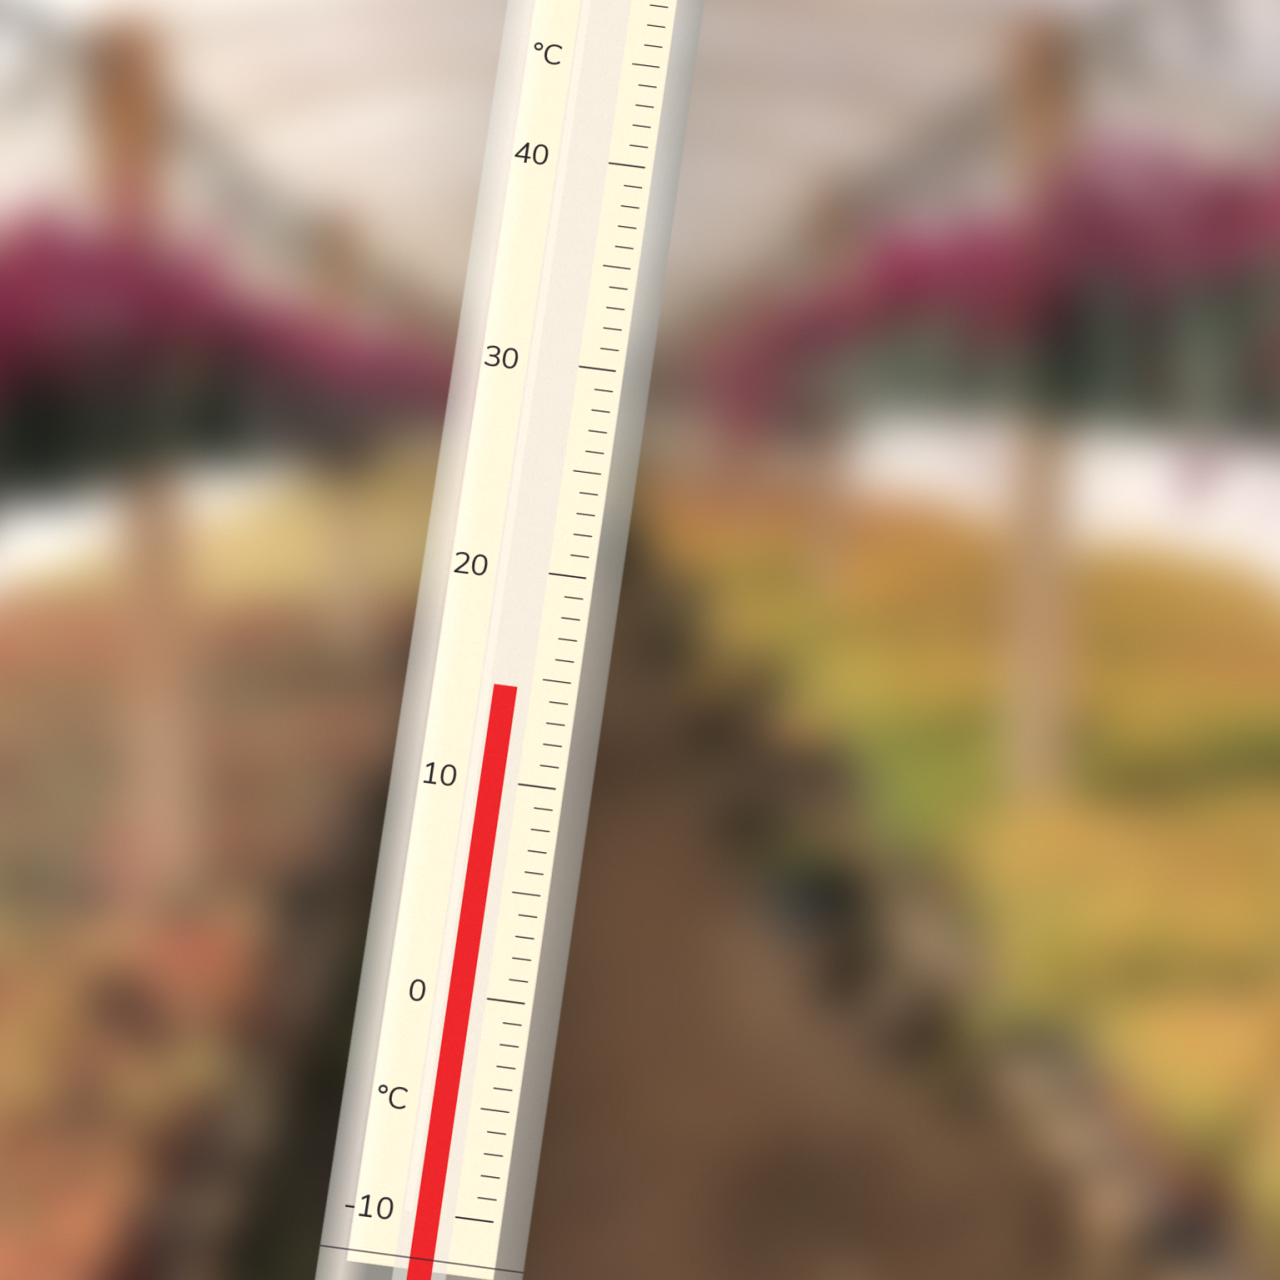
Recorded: 14.5 °C
